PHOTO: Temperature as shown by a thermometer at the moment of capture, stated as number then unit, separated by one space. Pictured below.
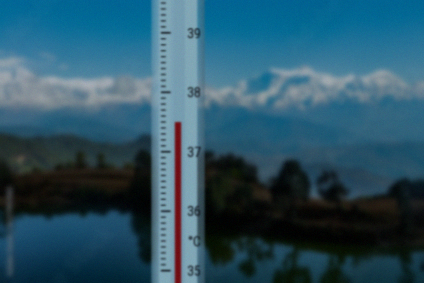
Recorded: 37.5 °C
